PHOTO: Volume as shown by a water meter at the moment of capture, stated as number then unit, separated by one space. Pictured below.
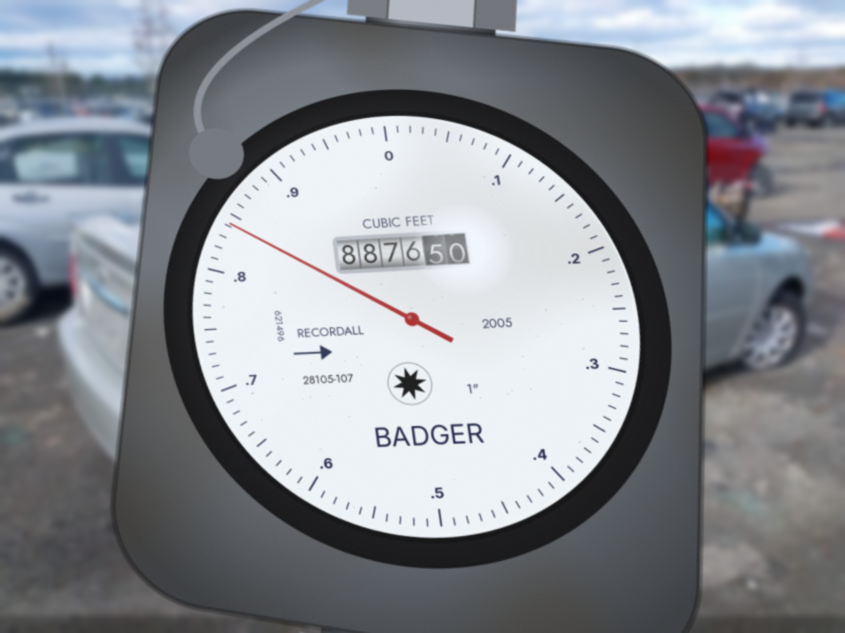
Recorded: 887649.84 ft³
